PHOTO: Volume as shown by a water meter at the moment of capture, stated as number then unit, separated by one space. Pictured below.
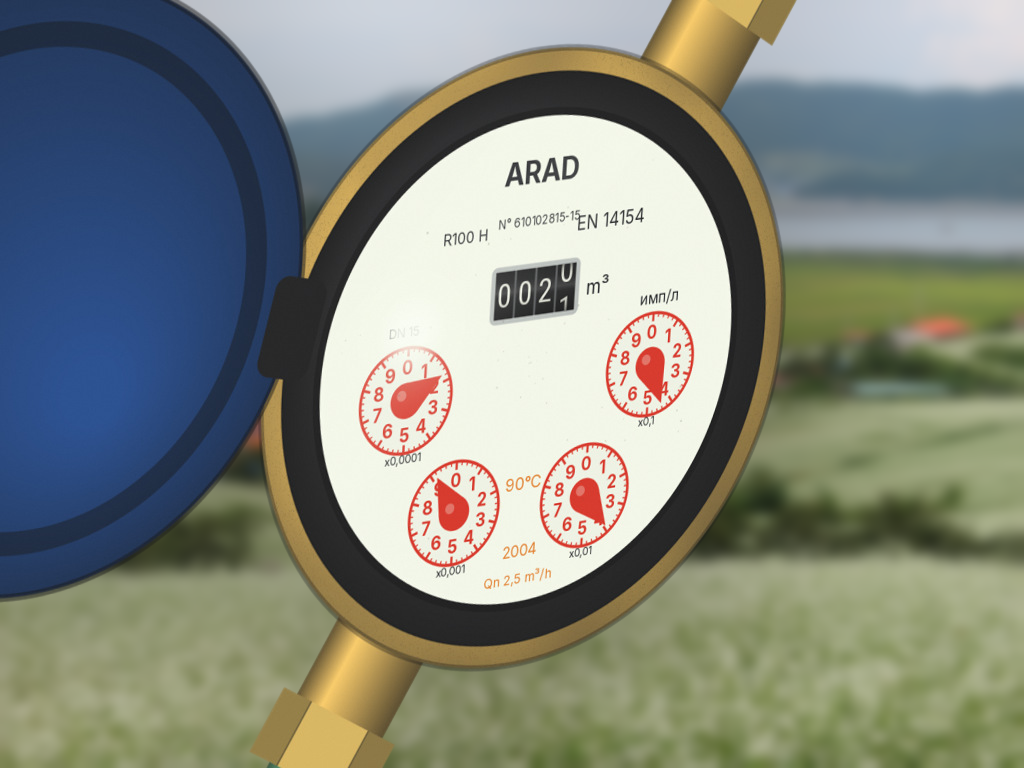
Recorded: 20.4391 m³
